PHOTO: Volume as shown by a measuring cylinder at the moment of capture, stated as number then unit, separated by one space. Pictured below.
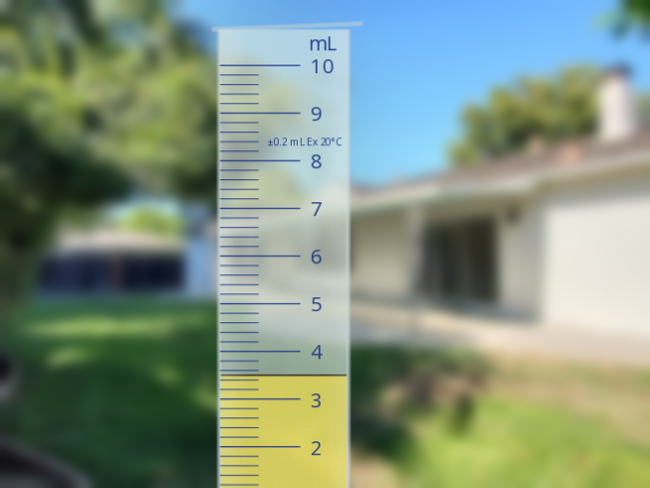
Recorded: 3.5 mL
